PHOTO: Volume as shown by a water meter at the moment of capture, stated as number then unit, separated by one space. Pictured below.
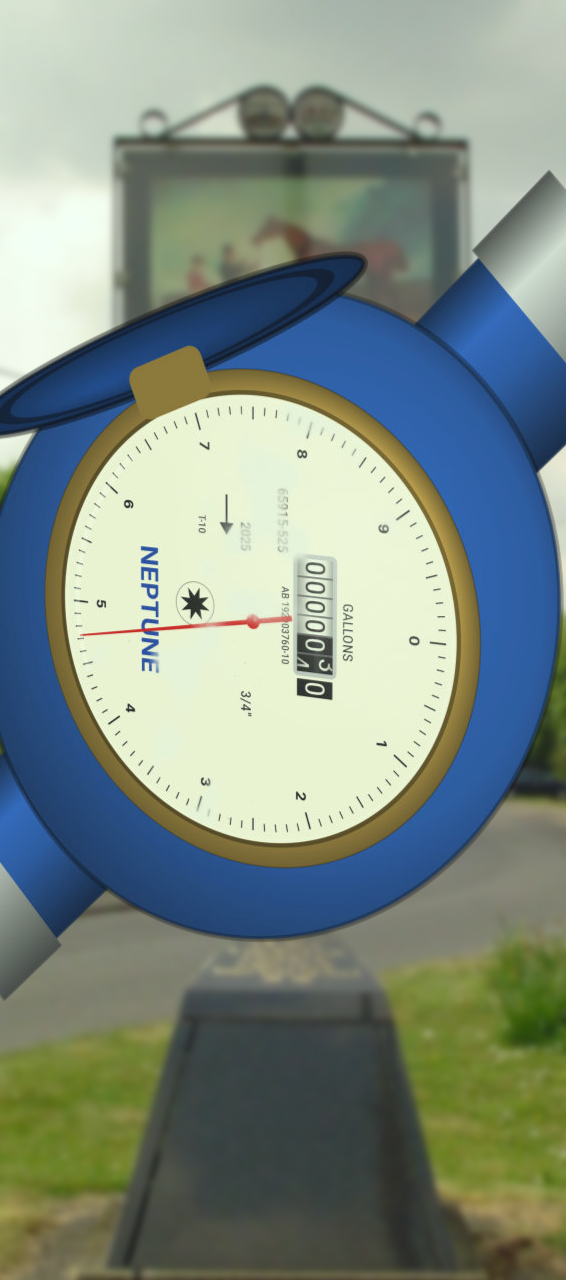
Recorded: 34.7 gal
